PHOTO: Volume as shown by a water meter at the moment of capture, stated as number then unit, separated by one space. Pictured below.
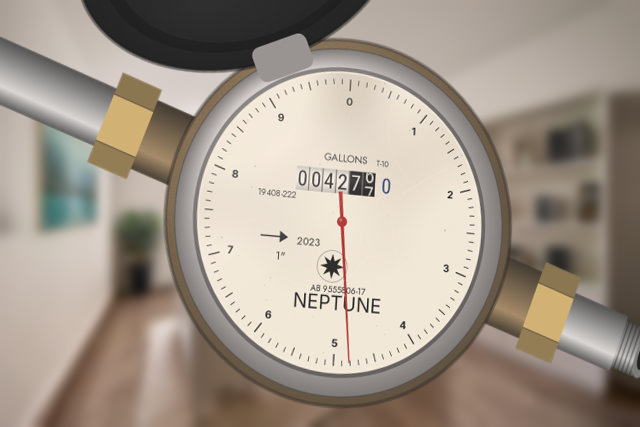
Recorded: 42764.8 gal
